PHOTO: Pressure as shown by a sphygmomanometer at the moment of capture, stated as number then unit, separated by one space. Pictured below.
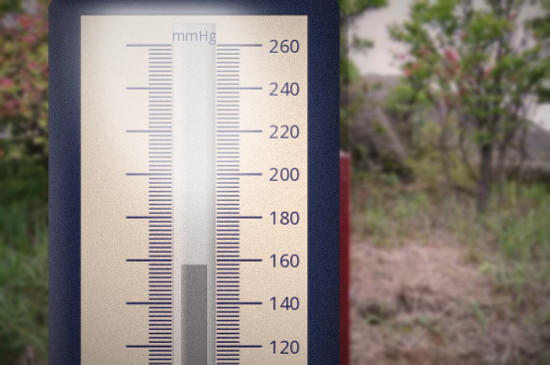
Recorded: 158 mmHg
